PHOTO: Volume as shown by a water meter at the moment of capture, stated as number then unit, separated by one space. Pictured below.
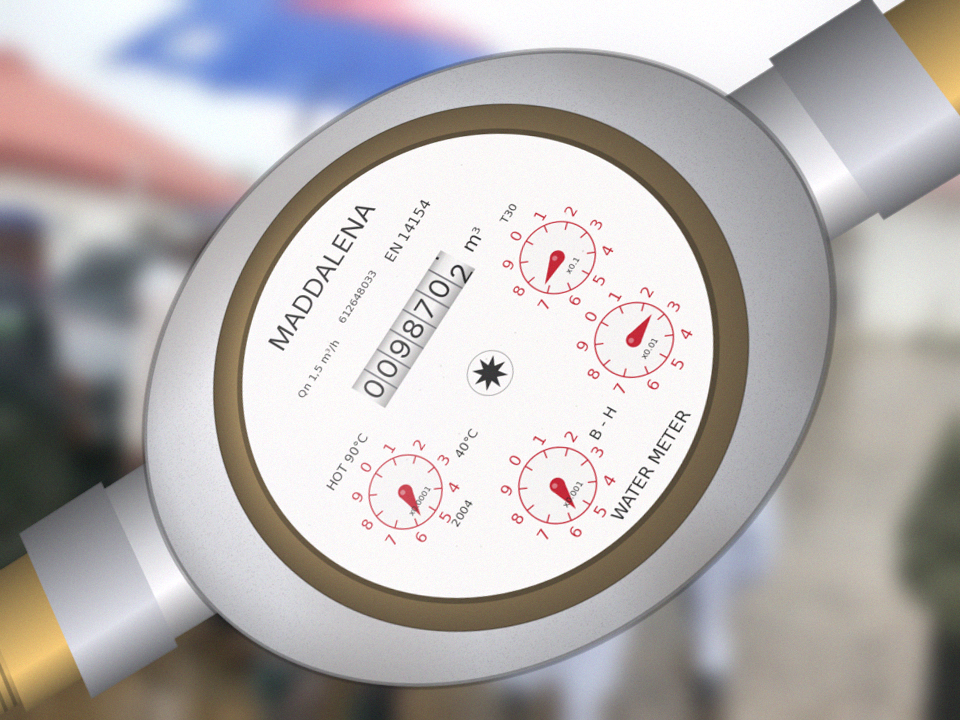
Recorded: 98701.7255 m³
